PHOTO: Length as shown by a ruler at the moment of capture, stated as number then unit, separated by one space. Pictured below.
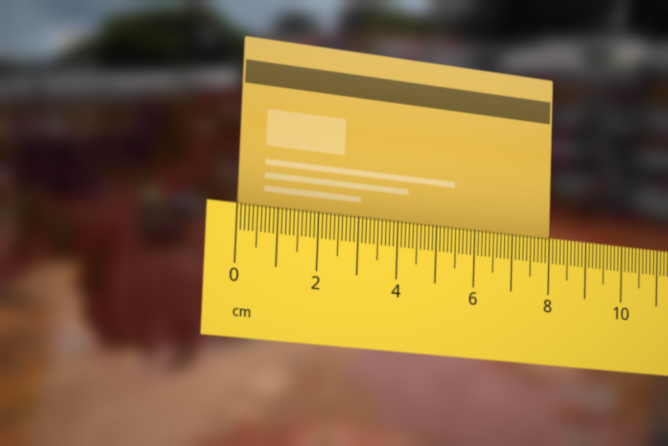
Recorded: 8 cm
